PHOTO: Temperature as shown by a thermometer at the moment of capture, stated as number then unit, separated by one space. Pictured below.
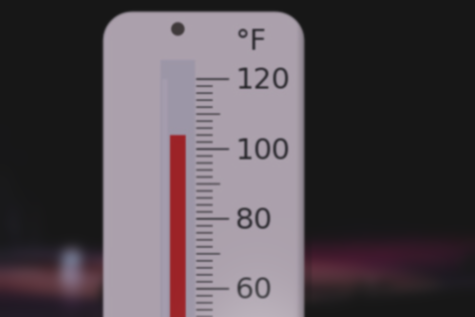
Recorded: 104 °F
